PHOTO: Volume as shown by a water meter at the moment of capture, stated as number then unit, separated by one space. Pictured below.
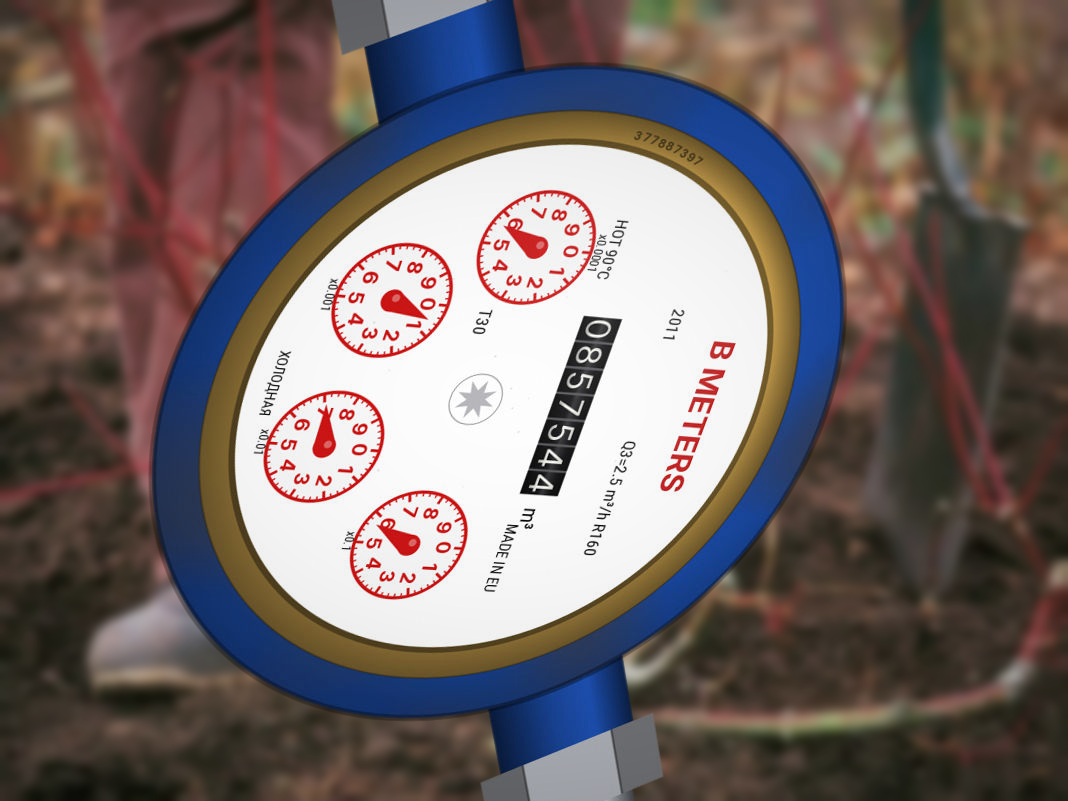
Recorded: 857544.5705 m³
